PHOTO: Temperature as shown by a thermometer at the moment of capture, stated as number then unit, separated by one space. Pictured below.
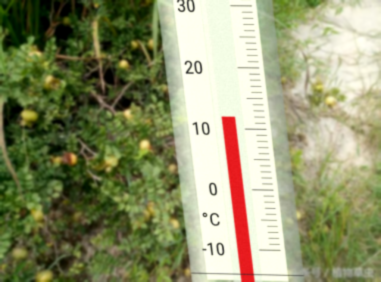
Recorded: 12 °C
